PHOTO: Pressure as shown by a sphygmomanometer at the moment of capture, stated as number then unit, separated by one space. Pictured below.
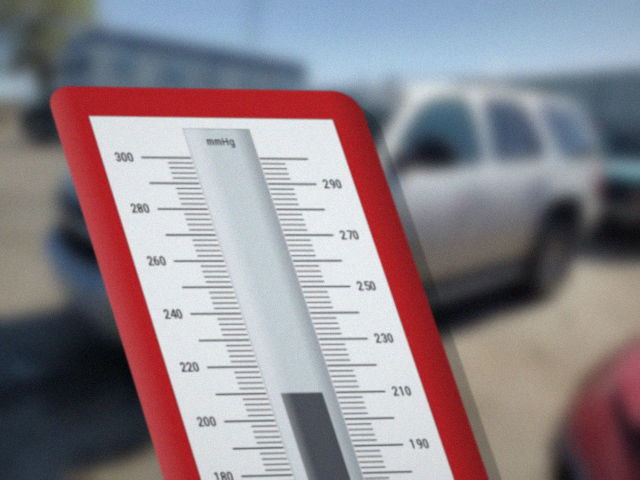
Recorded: 210 mmHg
